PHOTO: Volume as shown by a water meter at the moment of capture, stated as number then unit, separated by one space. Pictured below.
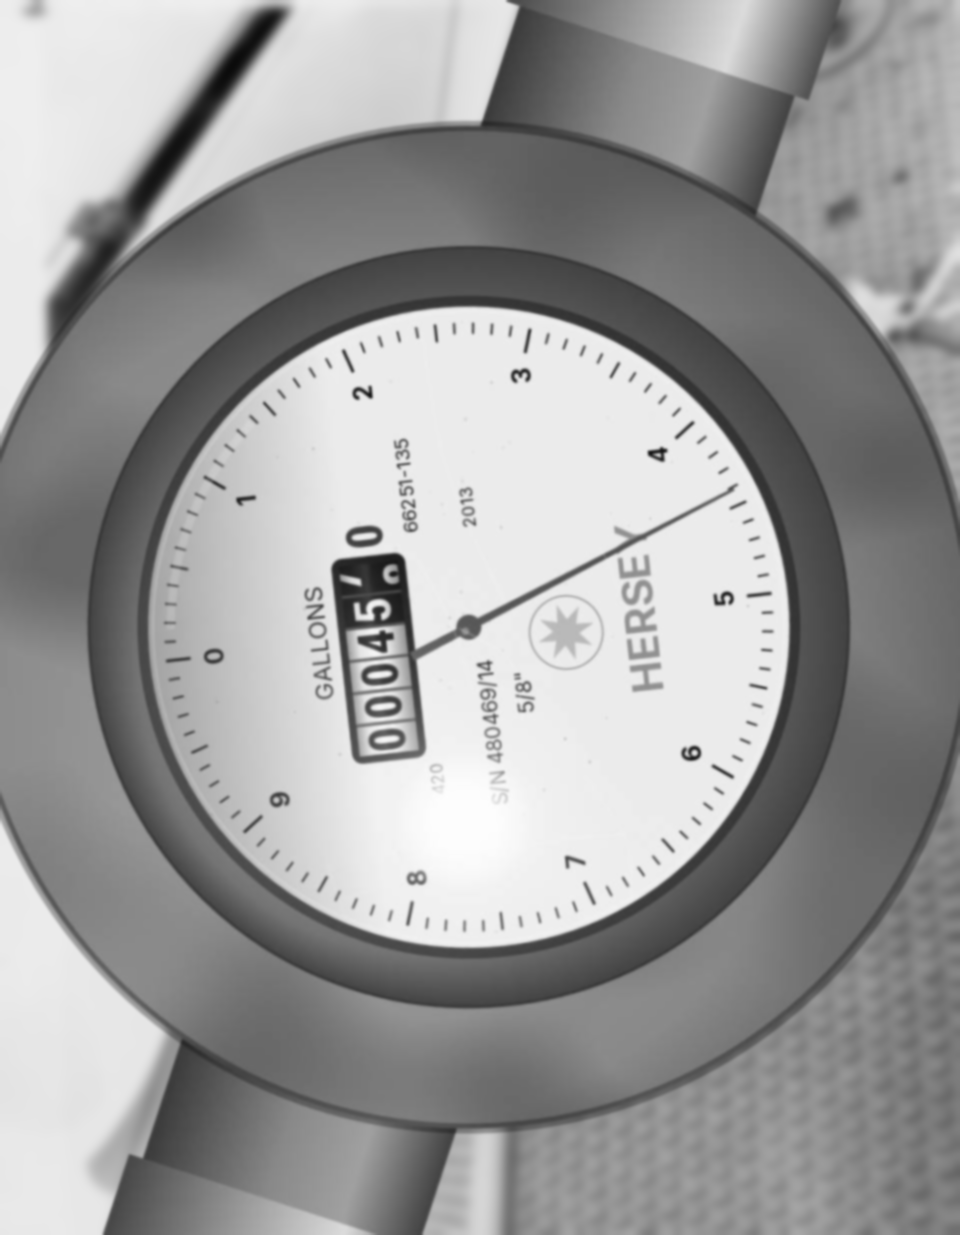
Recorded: 4574.4 gal
